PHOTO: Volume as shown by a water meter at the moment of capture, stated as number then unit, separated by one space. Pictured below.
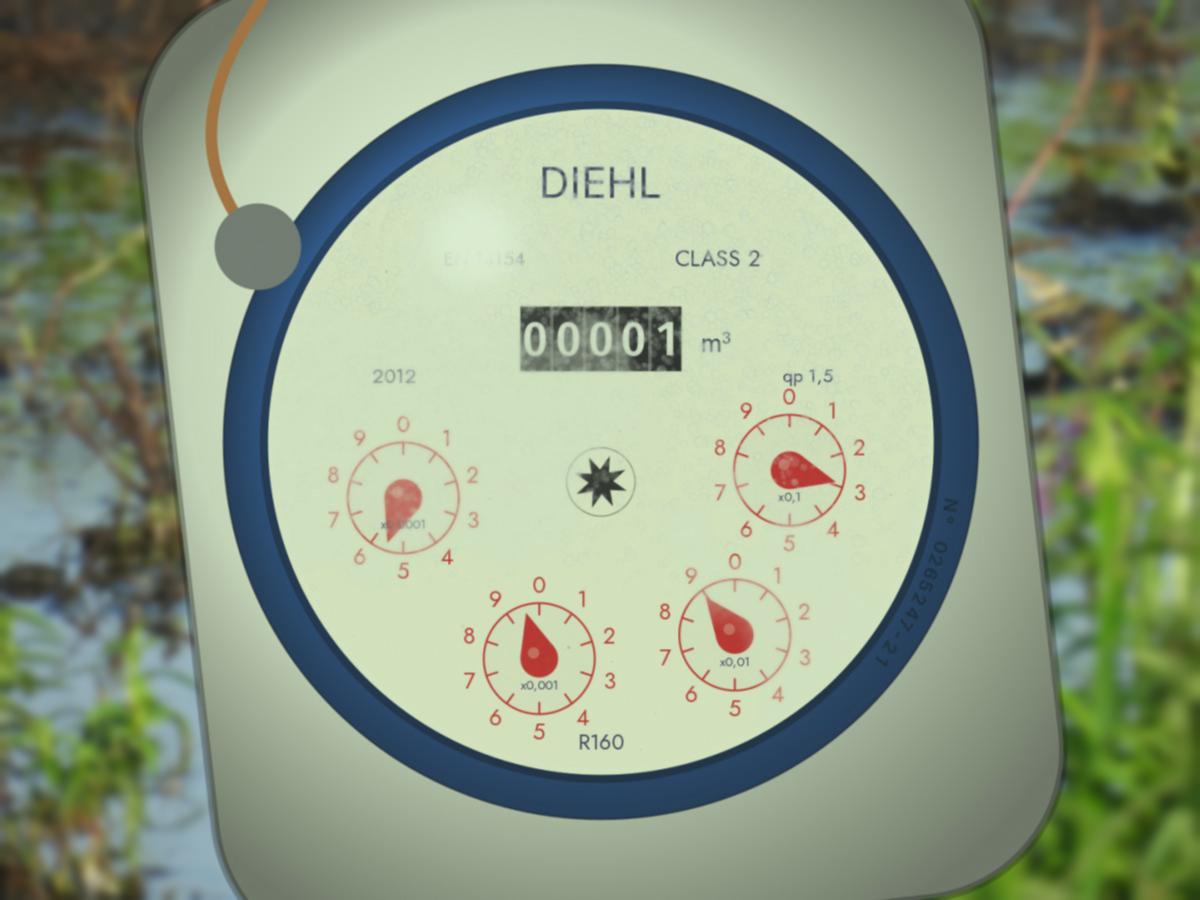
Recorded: 1.2895 m³
